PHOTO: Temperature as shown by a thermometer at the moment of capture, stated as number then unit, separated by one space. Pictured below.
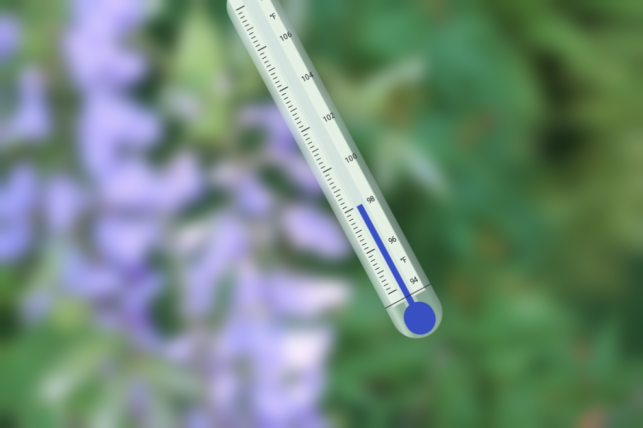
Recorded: 98 °F
